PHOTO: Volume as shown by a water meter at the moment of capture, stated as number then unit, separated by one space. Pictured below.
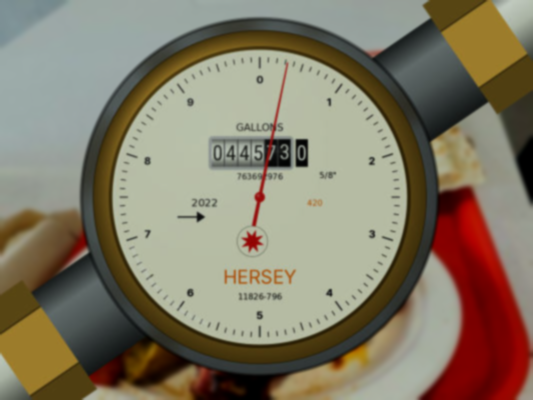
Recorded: 445730.3 gal
